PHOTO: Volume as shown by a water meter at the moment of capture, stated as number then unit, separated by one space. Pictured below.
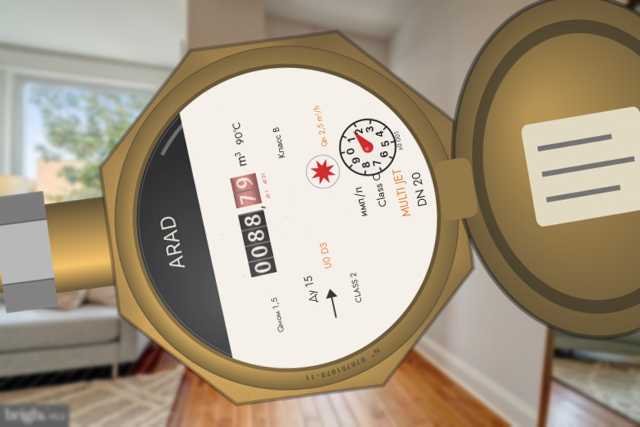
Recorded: 88.791 m³
